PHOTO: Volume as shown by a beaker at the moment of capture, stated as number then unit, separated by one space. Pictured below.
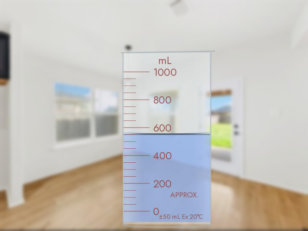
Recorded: 550 mL
